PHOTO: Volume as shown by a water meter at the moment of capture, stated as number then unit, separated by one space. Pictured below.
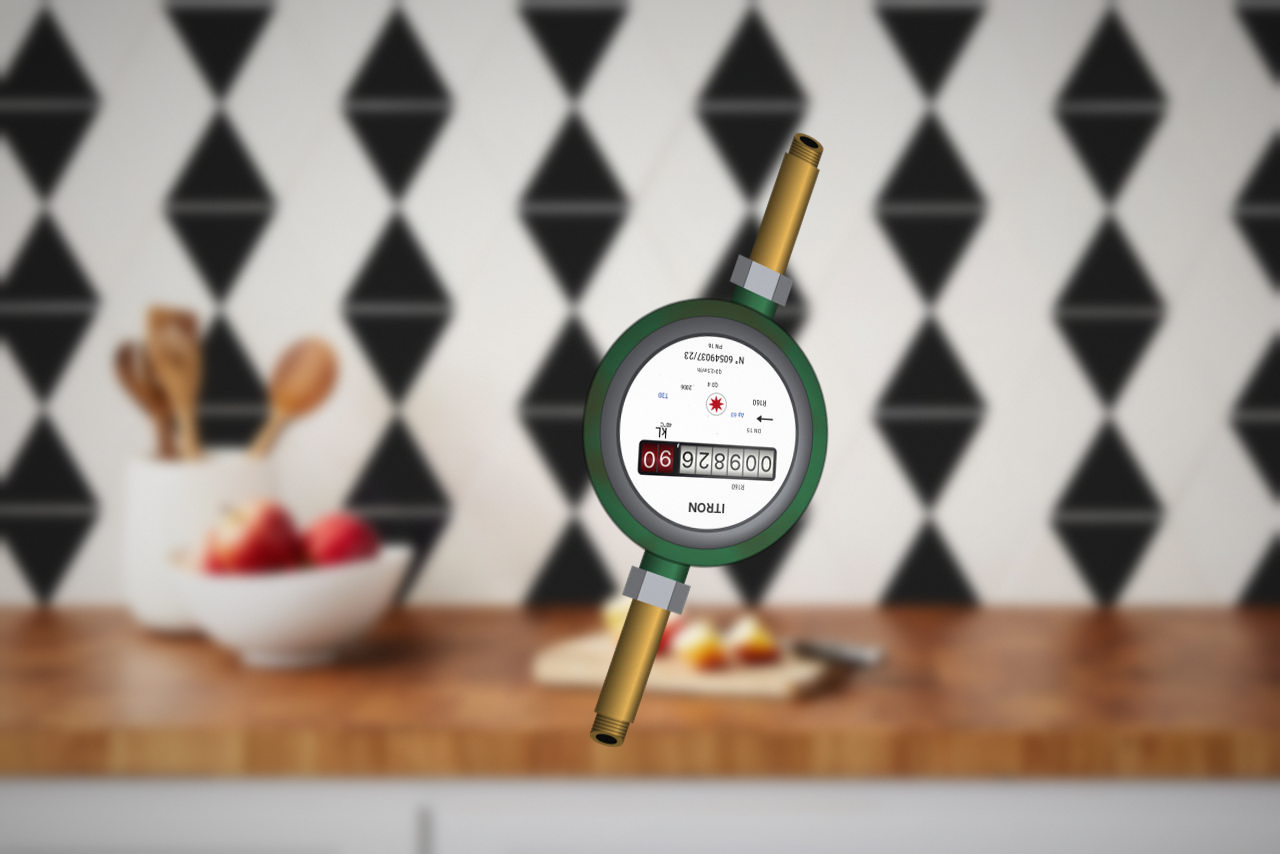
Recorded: 9826.90 kL
